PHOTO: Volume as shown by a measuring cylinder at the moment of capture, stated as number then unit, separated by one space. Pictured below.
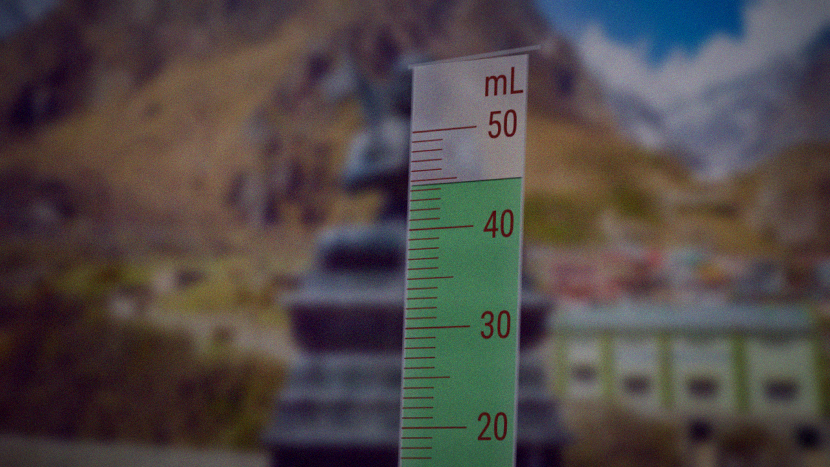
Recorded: 44.5 mL
